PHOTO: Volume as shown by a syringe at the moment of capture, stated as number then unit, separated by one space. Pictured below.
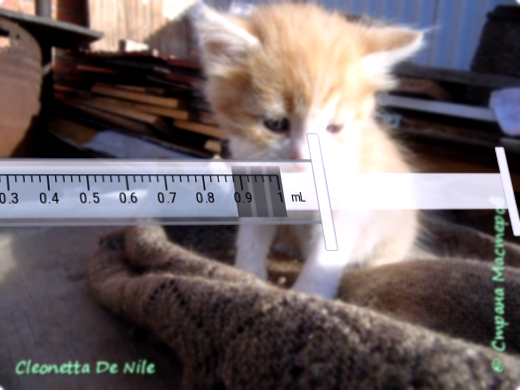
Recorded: 0.88 mL
